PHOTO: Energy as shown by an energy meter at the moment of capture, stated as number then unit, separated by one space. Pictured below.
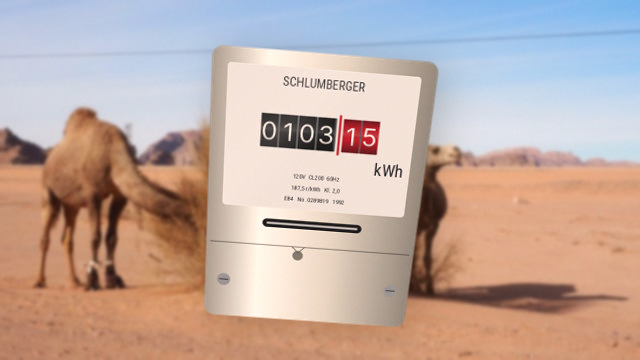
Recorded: 103.15 kWh
